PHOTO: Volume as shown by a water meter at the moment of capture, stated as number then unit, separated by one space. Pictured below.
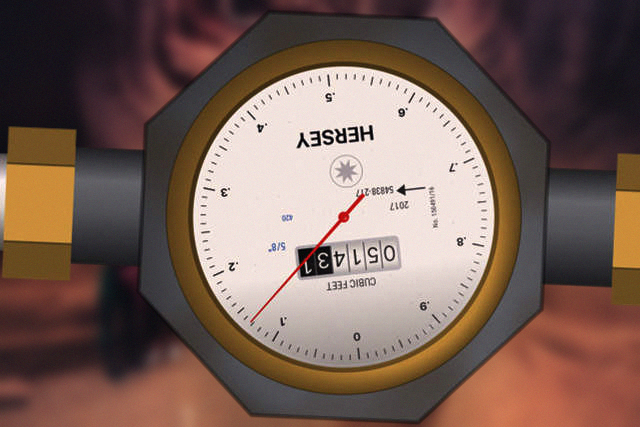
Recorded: 51431.13 ft³
